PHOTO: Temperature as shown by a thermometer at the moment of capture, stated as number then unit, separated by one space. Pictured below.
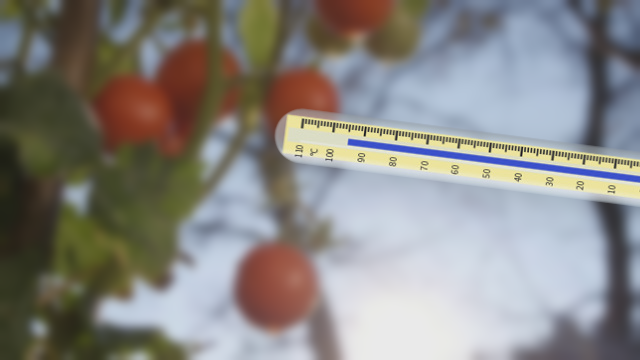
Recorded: 95 °C
